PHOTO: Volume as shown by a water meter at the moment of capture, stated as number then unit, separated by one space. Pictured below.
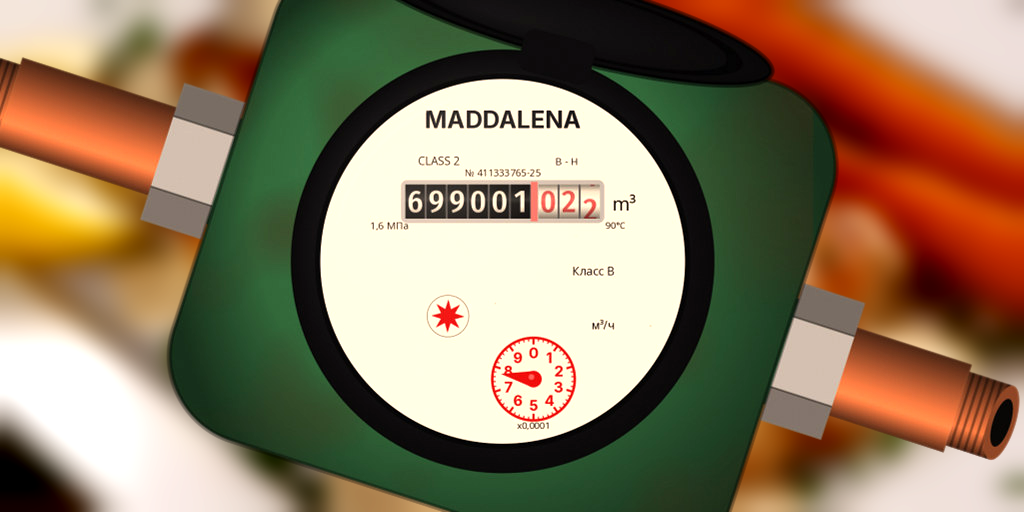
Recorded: 699001.0217 m³
